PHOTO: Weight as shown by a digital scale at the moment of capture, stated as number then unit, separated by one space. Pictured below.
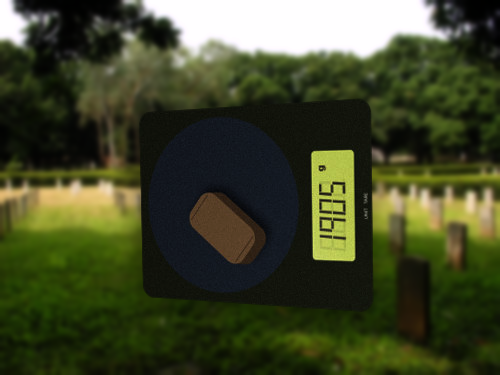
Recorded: 1905 g
